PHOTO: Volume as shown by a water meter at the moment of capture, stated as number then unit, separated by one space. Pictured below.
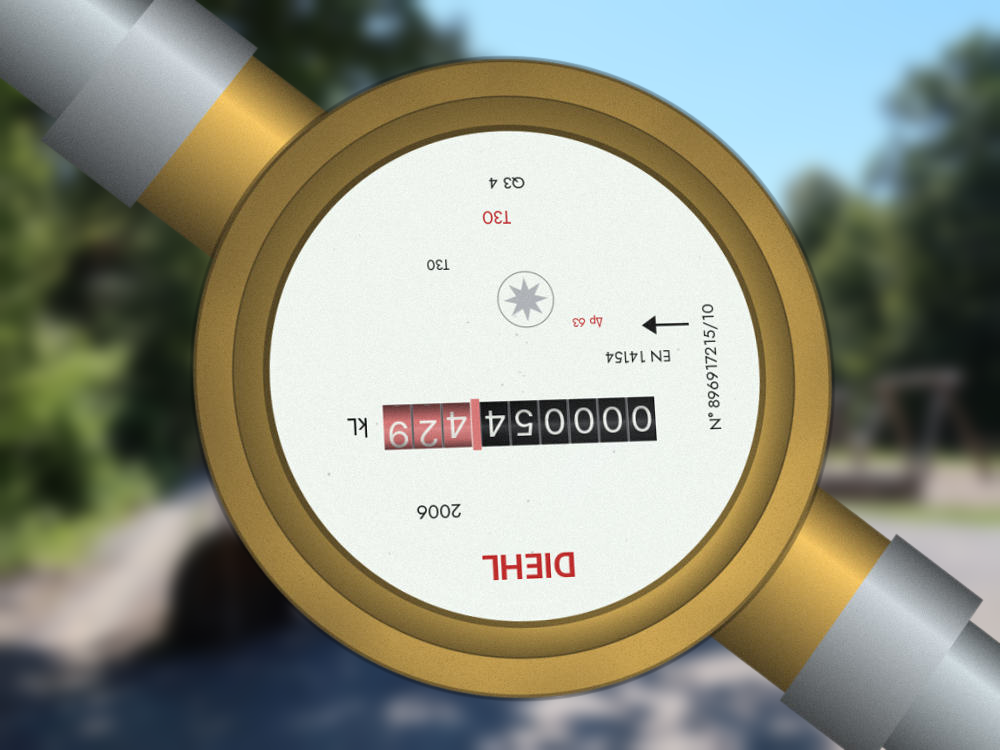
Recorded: 54.429 kL
